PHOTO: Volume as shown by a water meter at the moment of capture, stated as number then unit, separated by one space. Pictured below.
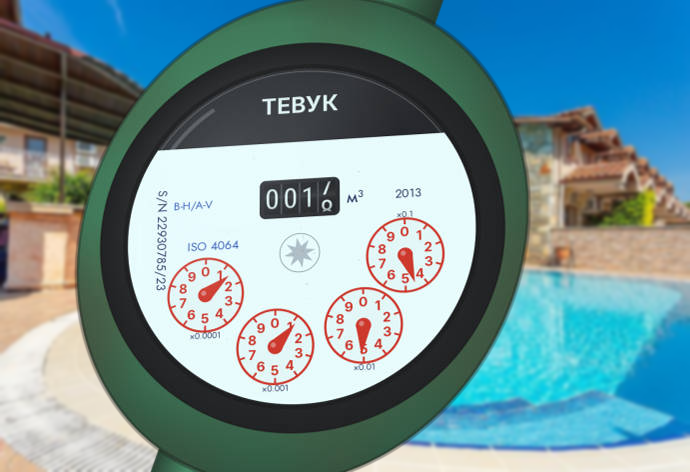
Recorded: 17.4511 m³
